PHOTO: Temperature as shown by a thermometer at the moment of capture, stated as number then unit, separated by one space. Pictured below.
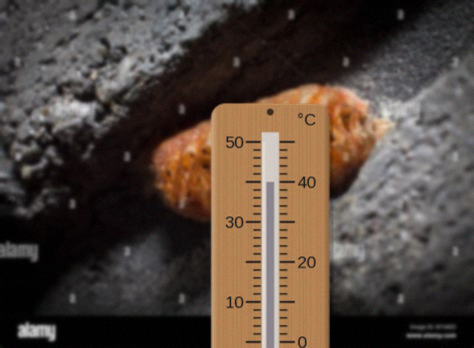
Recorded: 40 °C
